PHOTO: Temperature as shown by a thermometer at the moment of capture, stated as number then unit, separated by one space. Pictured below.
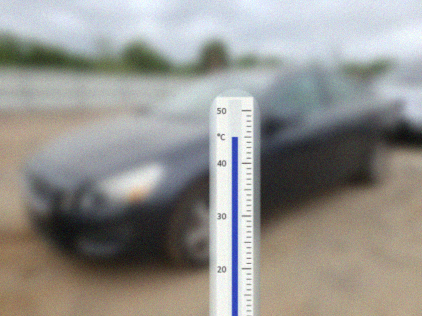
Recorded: 45 °C
